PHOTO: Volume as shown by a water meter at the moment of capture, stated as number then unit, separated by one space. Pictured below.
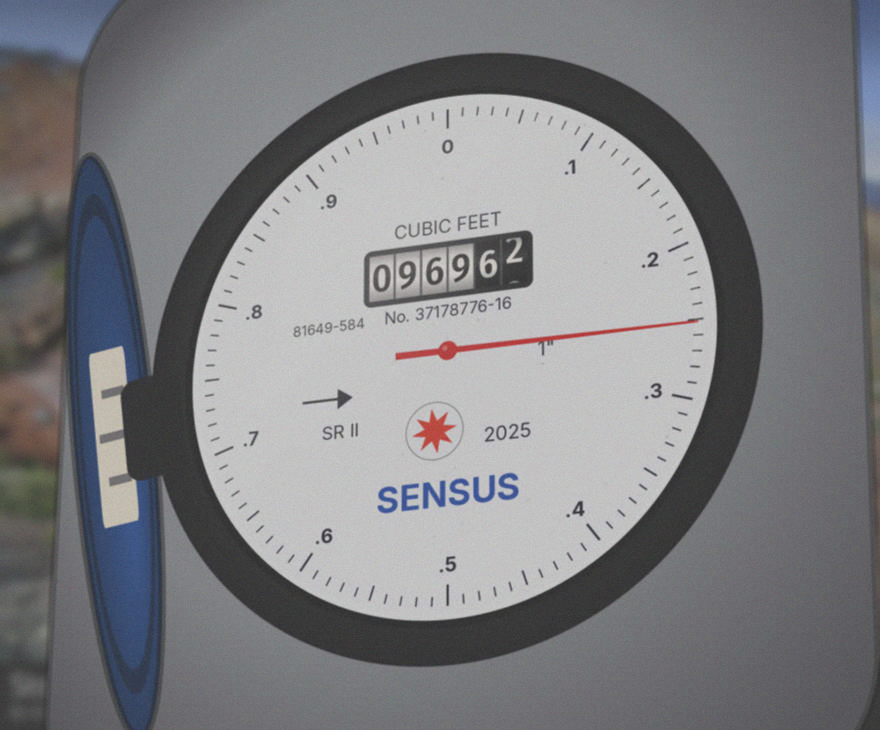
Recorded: 96962.25 ft³
